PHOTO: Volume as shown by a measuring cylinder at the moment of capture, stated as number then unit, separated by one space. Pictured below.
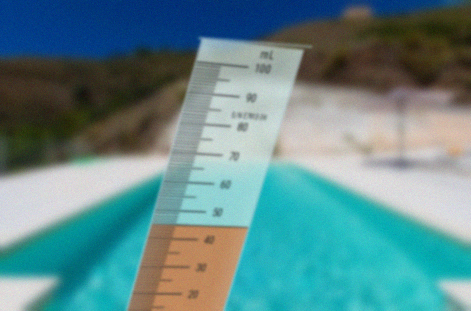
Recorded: 45 mL
